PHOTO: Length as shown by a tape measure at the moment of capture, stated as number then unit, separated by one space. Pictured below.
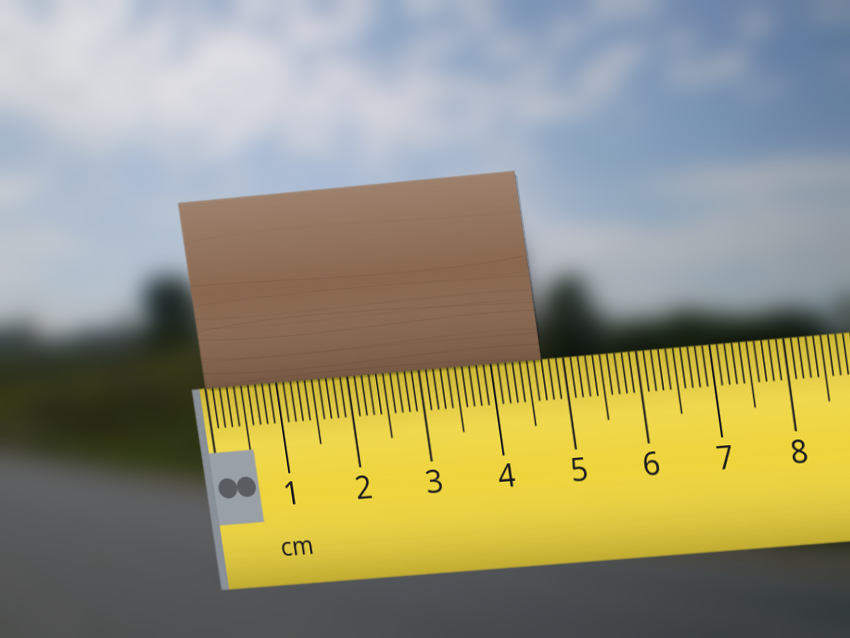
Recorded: 4.7 cm
